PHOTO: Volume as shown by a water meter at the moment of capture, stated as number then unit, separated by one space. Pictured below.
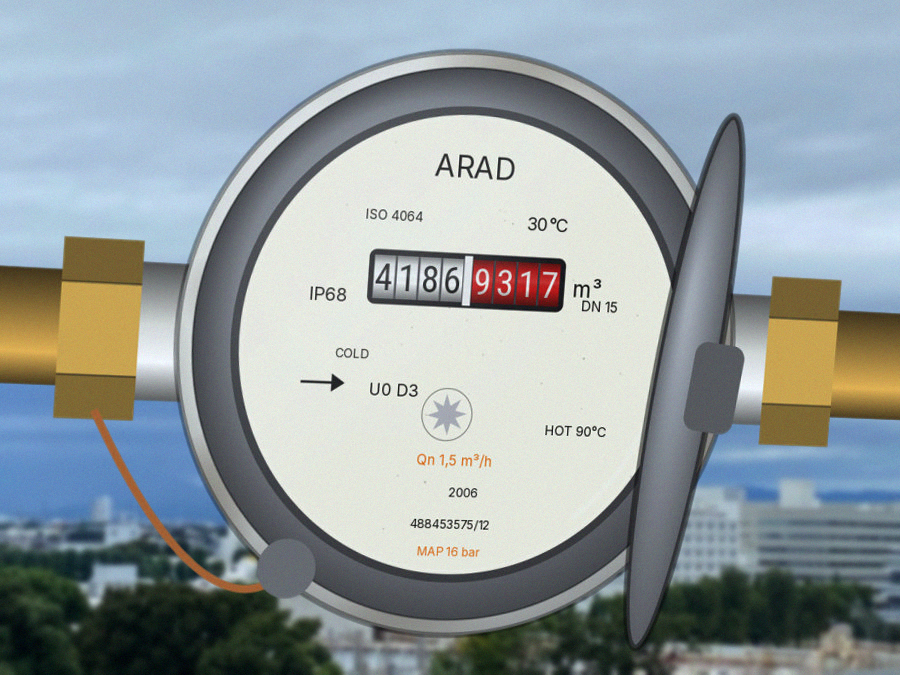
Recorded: 4186.9317 m³
